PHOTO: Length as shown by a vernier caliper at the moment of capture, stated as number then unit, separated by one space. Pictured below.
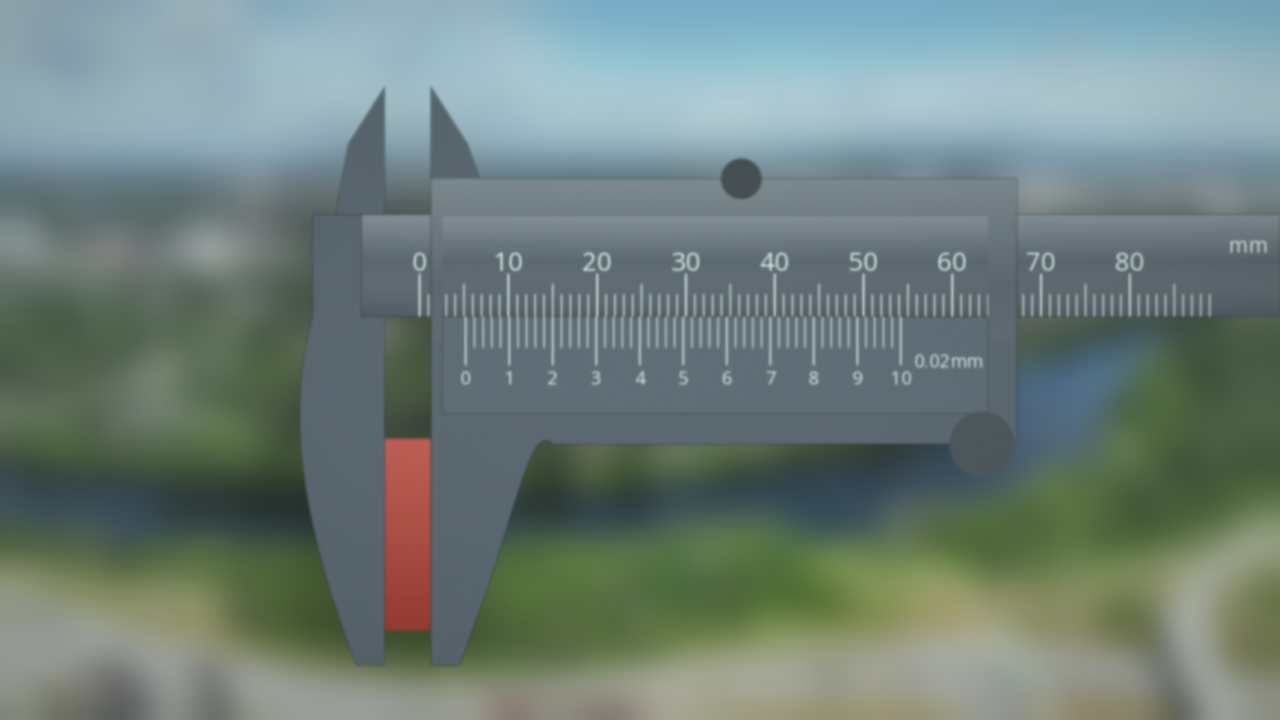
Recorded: 5.2 mm
